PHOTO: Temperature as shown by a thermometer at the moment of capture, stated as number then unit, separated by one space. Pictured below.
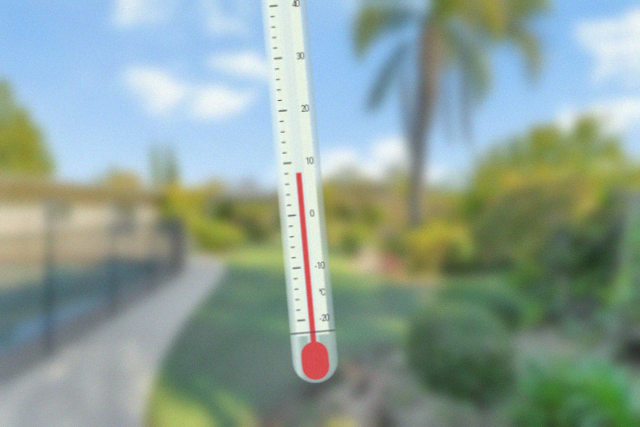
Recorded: 8 °C
